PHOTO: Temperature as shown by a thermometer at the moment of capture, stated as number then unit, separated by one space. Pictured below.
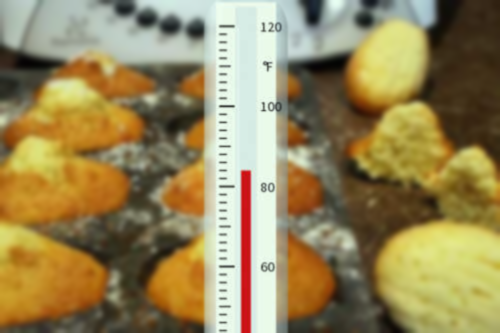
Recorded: 84 °F
